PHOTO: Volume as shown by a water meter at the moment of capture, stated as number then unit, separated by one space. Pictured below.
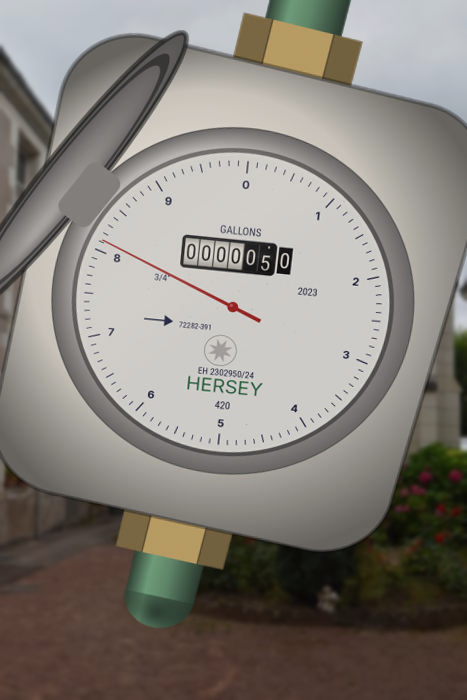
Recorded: 48.1 gal
